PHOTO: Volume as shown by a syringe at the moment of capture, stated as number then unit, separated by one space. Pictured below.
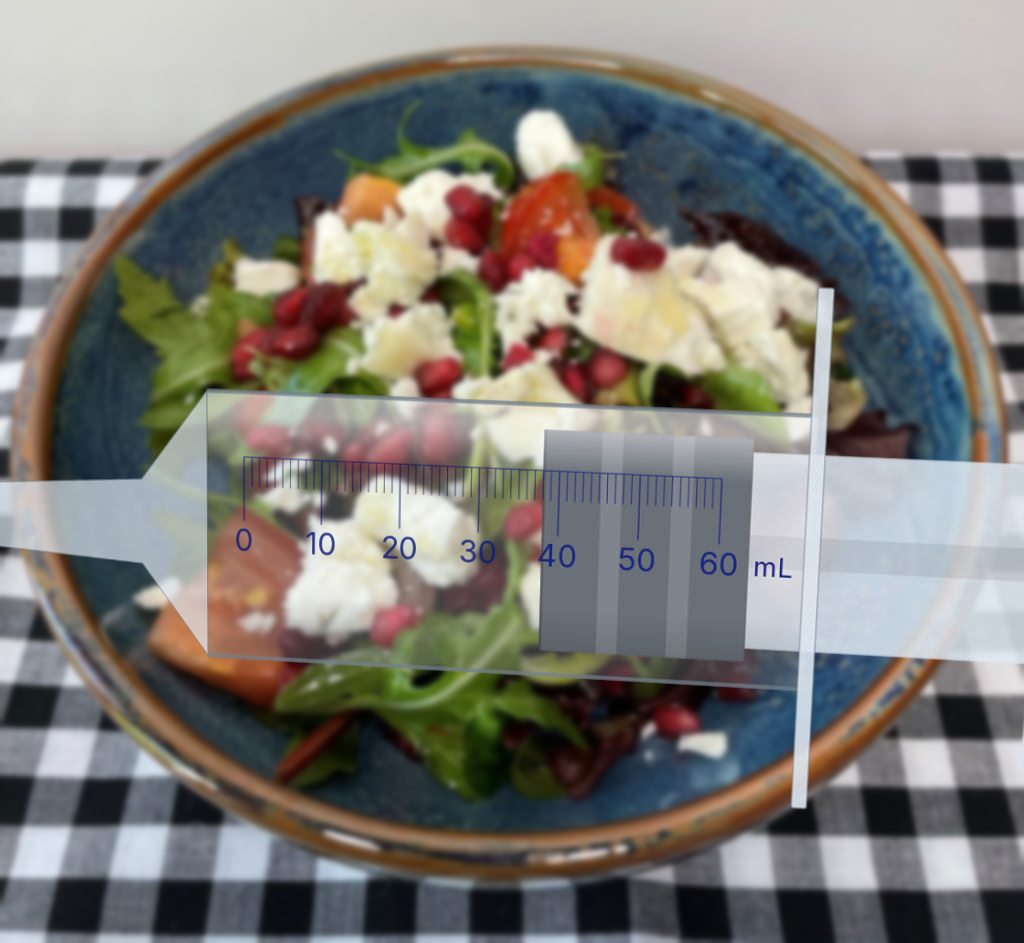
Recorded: 38 mL
